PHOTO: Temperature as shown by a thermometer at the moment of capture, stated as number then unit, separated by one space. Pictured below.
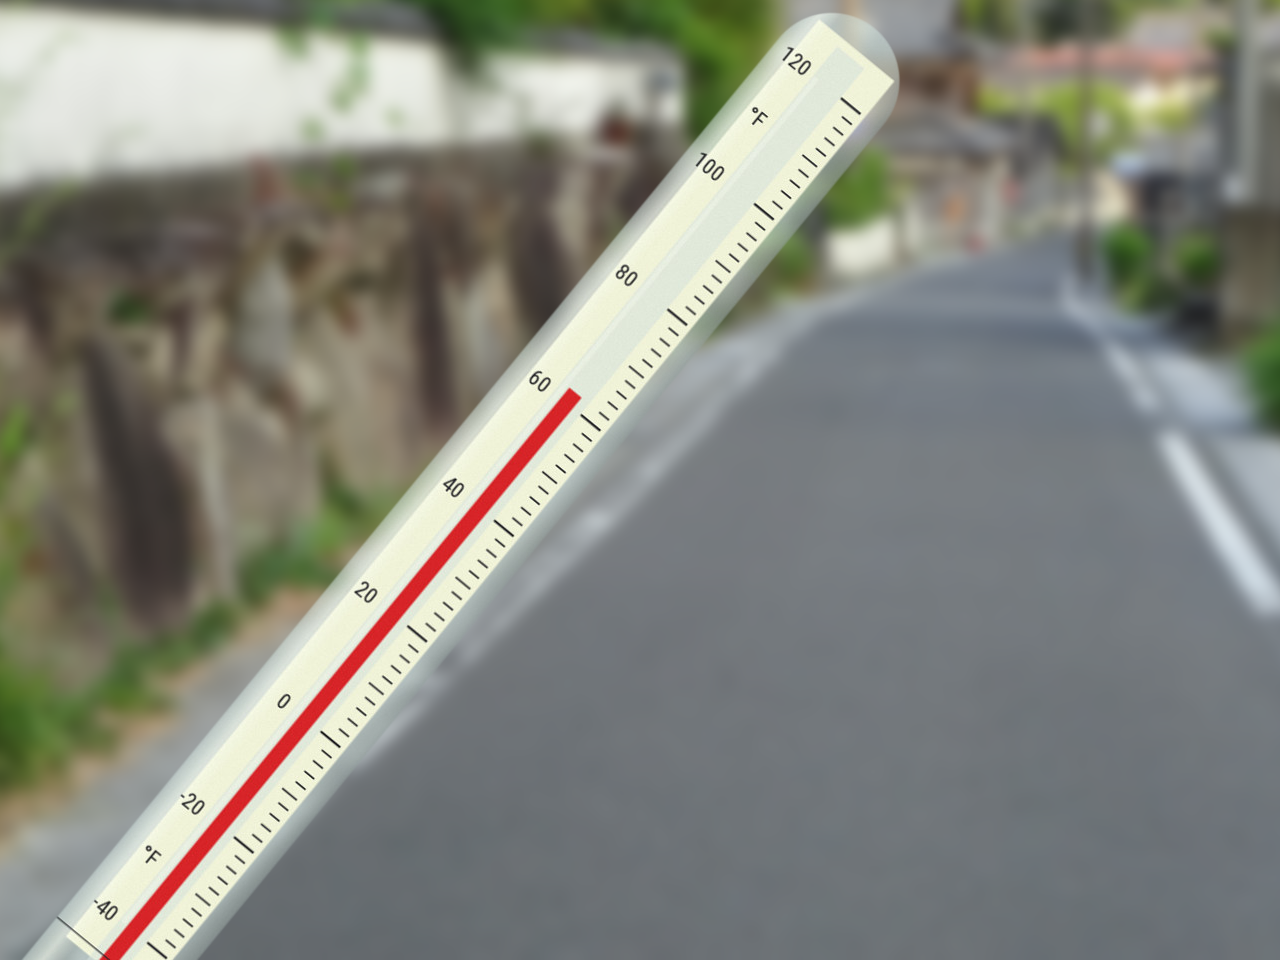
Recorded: 62 °F
